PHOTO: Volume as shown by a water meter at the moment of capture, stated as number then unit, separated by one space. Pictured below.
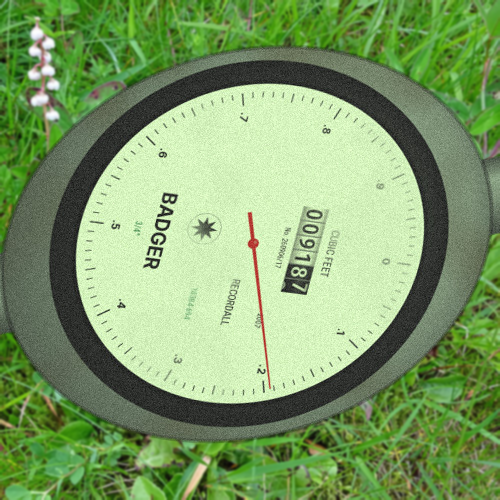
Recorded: 9187.19 ft³
